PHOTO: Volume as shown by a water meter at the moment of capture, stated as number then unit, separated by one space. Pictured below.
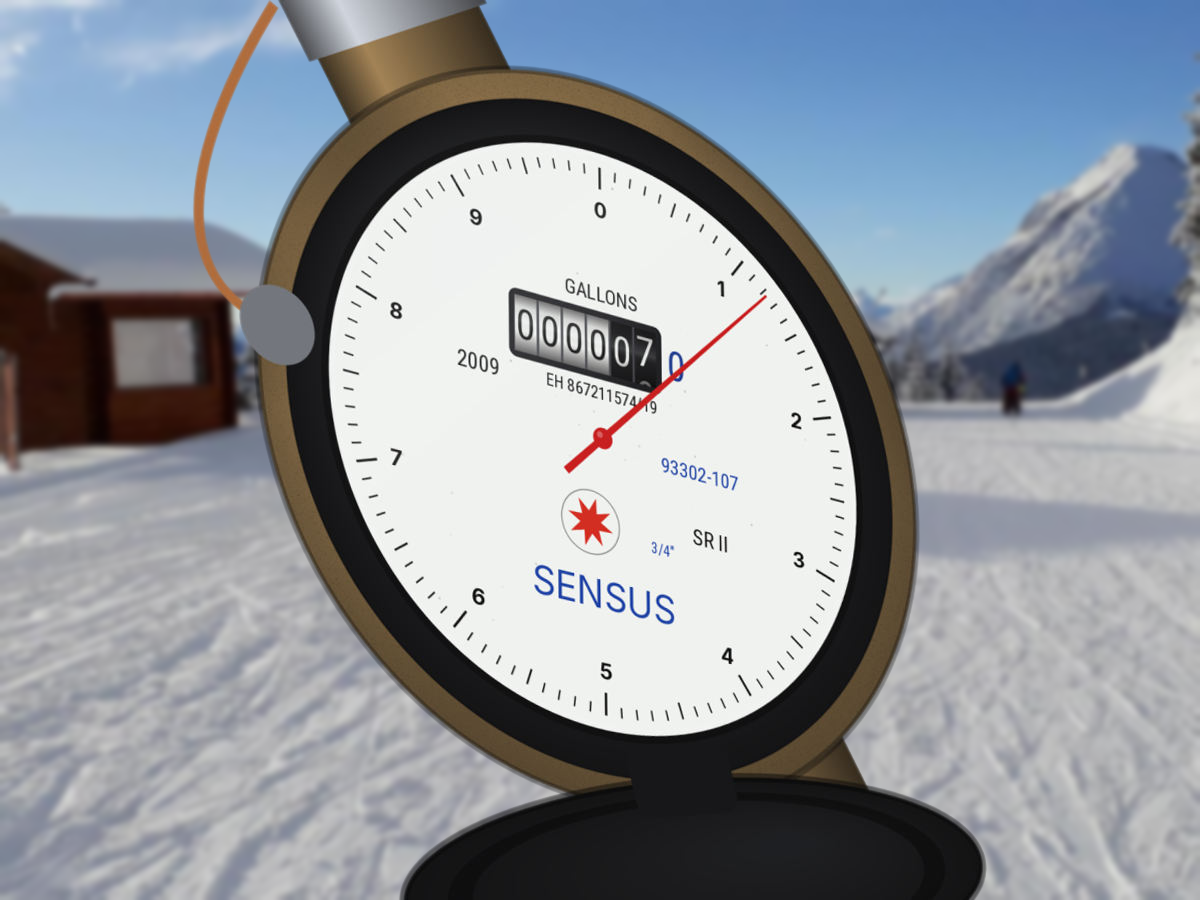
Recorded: 71.2 gal
